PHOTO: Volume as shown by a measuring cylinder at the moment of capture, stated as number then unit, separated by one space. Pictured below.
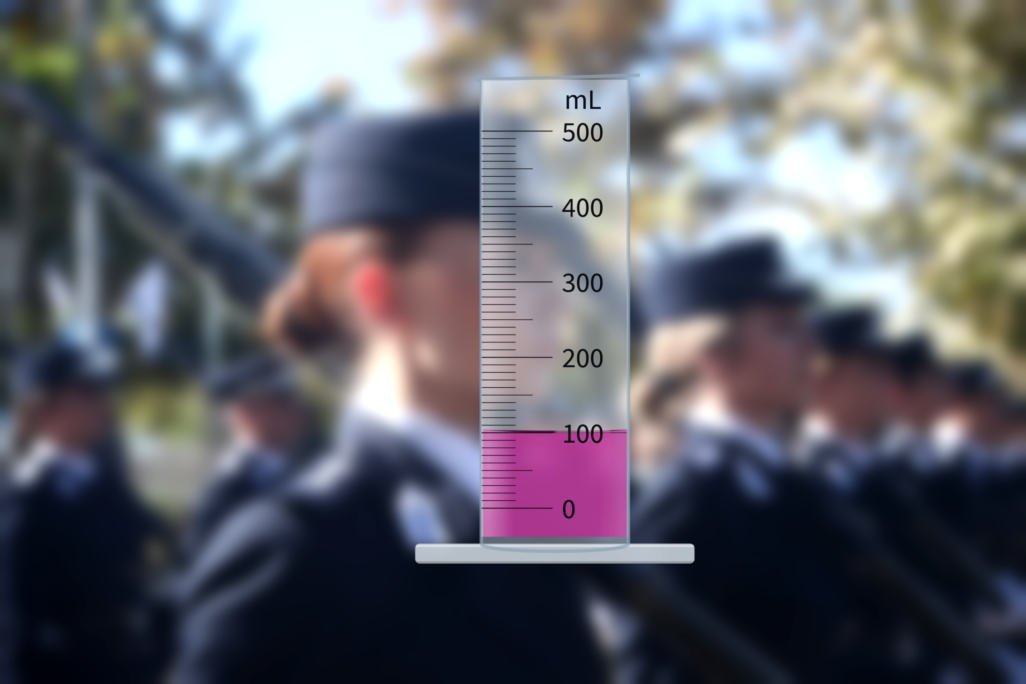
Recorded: 100 mL
